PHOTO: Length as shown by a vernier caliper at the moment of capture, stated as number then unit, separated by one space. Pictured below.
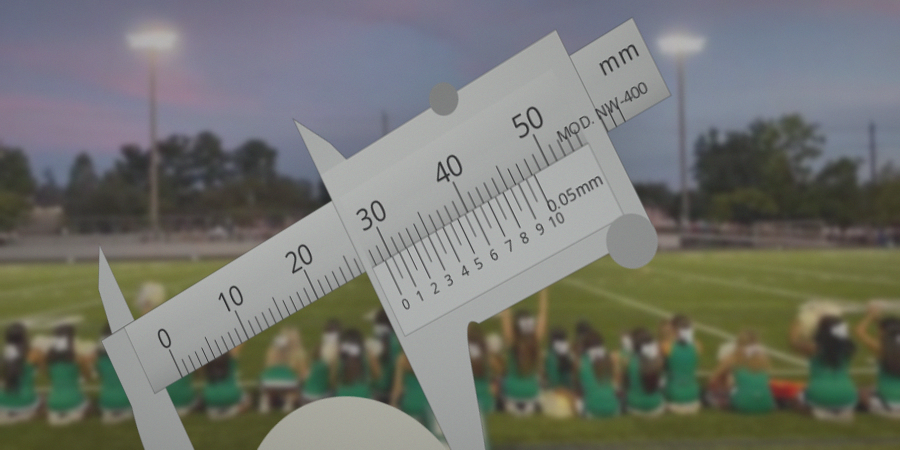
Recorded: 29.2 mm
